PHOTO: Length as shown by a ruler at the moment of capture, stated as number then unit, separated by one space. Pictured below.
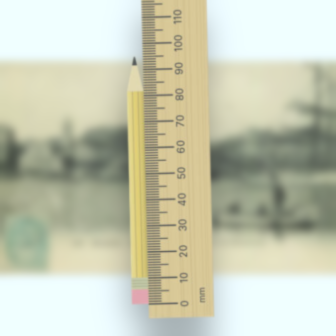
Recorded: 95 mm
